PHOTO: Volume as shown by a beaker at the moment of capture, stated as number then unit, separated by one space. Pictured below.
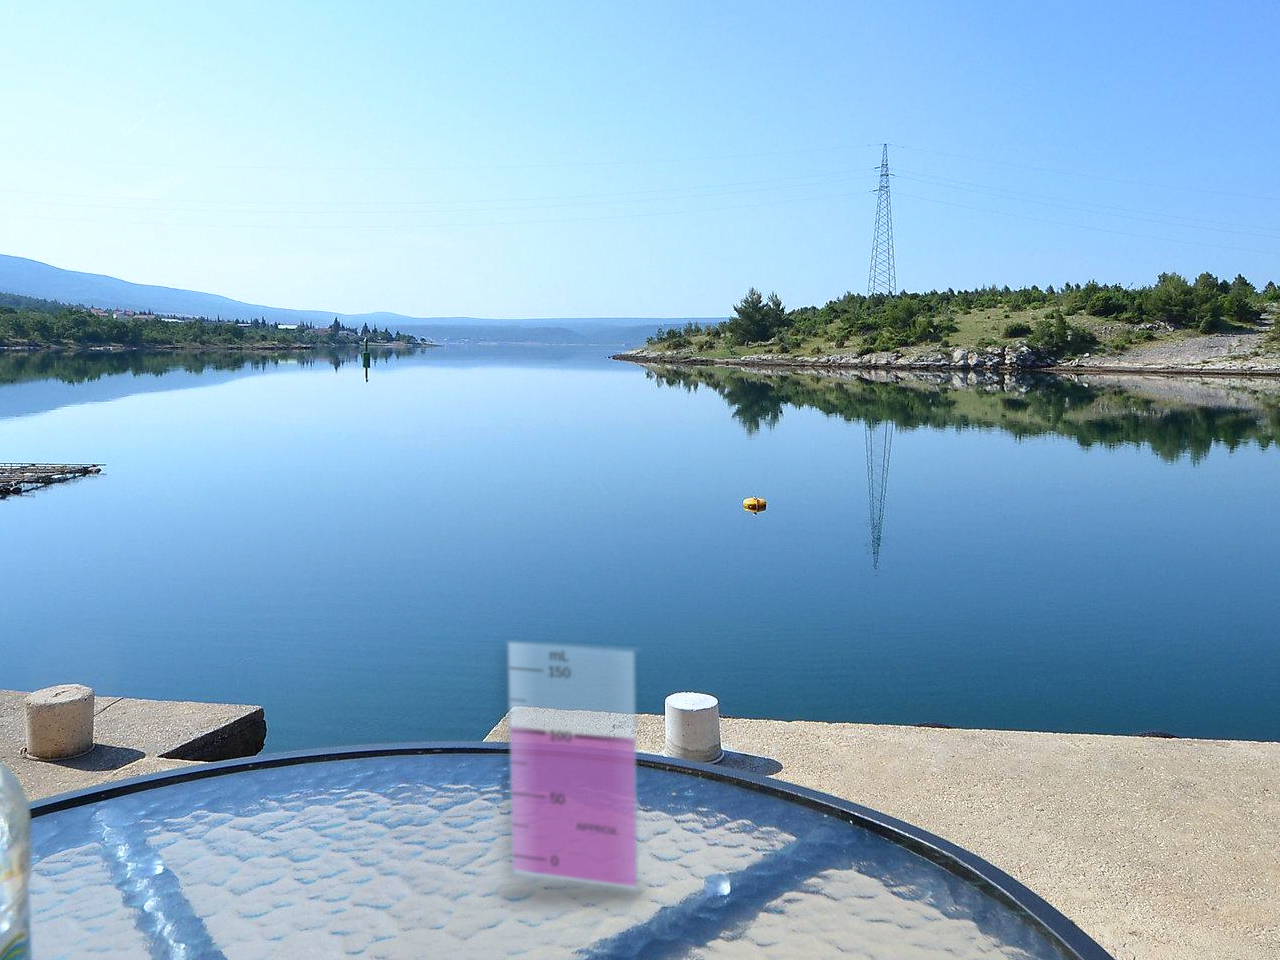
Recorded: 100 mL
